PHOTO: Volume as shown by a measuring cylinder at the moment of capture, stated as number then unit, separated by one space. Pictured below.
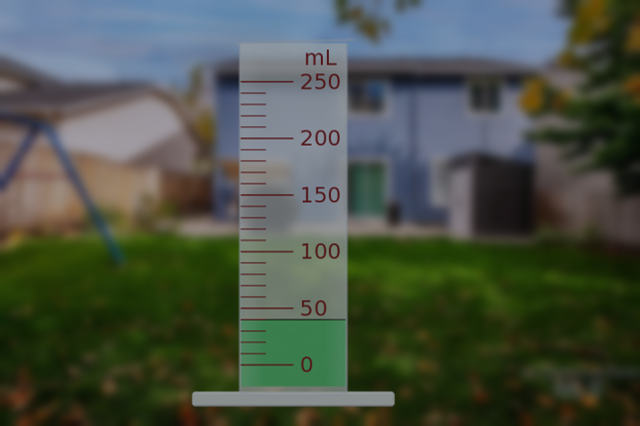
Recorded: 40 mL
